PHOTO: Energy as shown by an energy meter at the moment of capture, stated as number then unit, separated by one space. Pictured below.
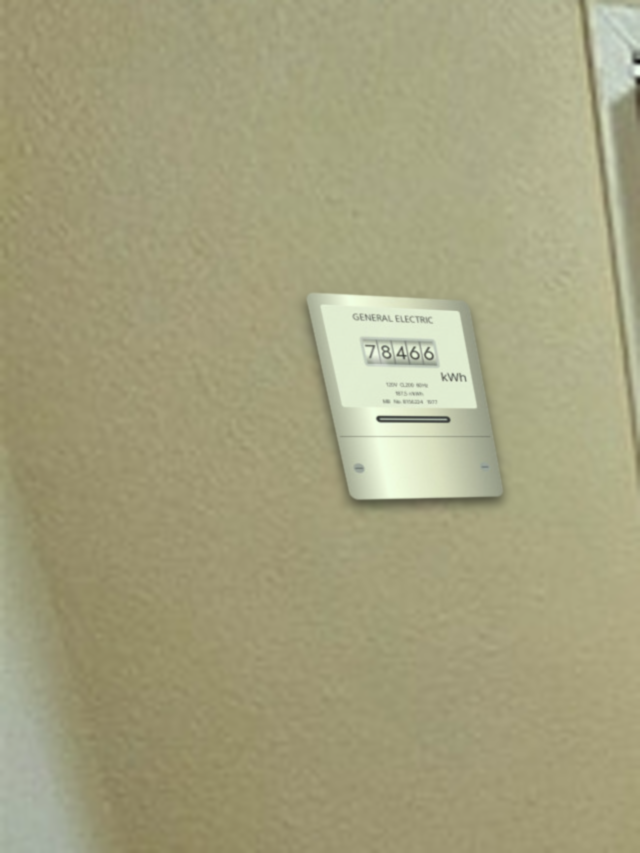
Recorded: 78466 kWh
